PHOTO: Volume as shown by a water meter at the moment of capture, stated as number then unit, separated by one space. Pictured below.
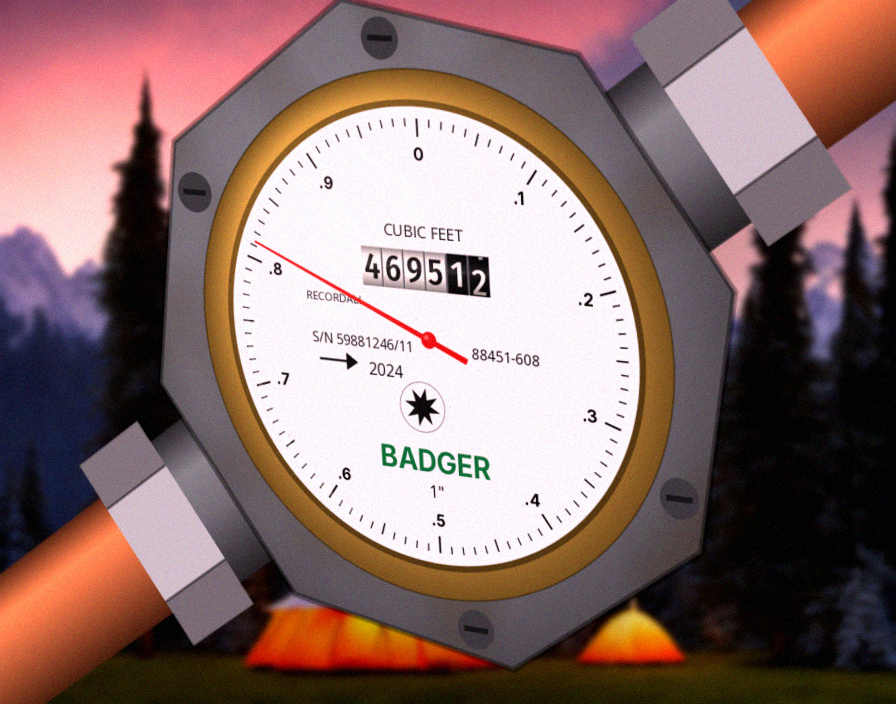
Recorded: 469511.81 ft³
